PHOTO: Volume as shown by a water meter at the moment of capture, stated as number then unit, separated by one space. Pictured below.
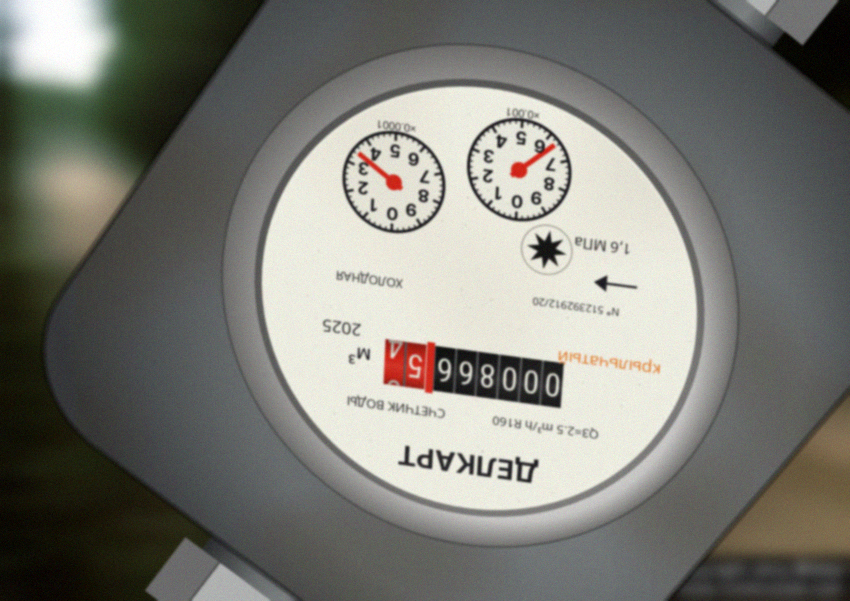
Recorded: 866.5363 m³
